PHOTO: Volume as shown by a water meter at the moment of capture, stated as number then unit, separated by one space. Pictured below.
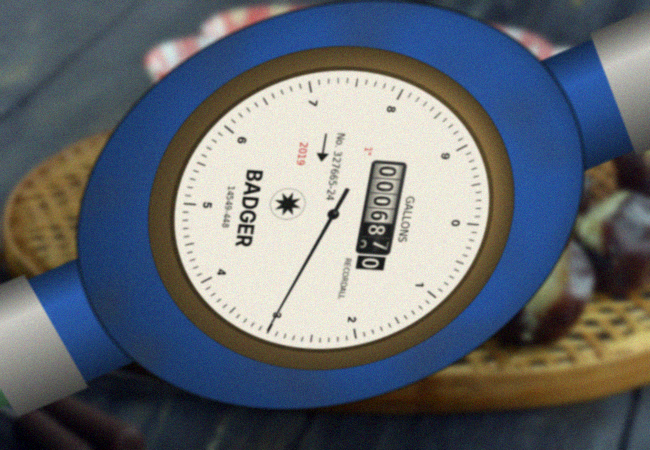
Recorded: 6873.0 gal
